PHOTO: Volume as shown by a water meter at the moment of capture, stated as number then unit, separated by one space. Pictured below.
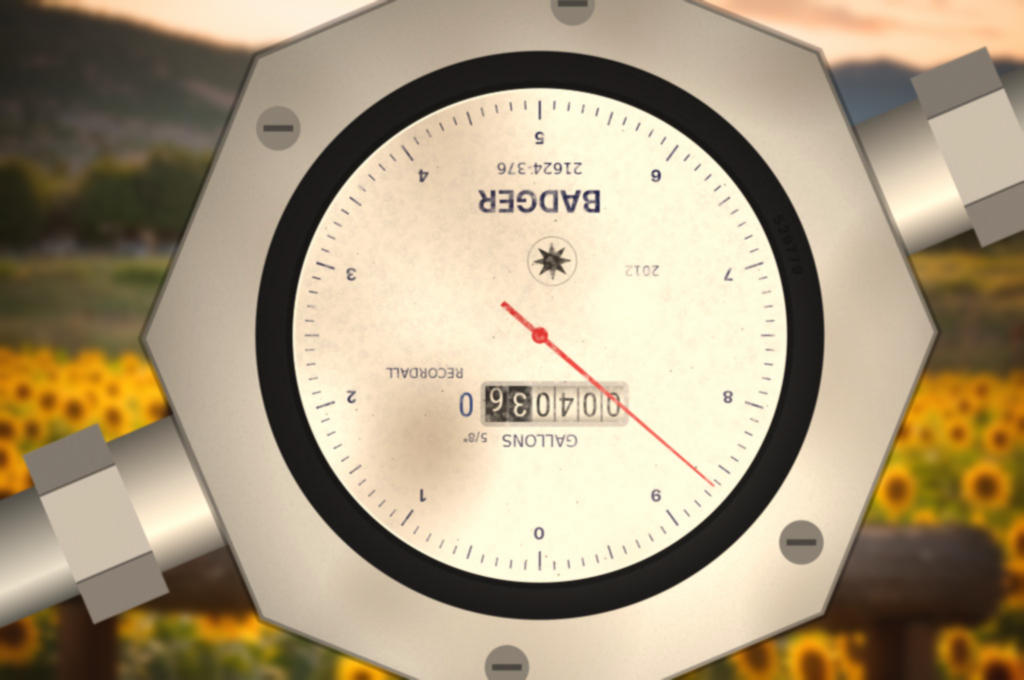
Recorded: 40358.6 gal
